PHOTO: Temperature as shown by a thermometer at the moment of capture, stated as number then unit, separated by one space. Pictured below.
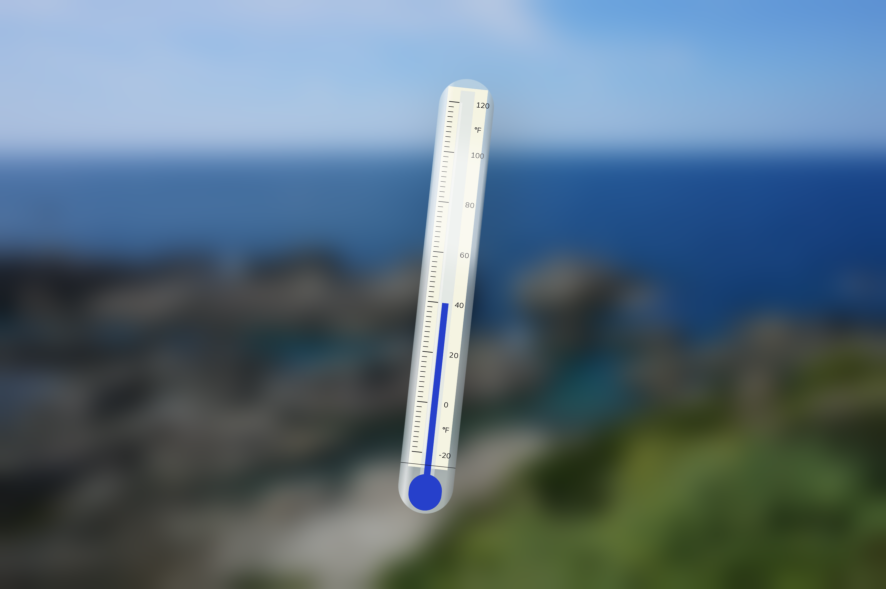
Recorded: 40 °F
